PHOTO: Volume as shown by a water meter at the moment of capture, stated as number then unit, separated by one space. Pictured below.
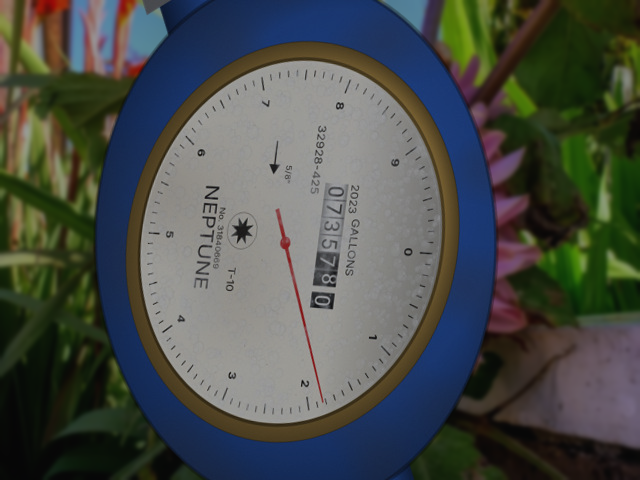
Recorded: 735781.8 gal
